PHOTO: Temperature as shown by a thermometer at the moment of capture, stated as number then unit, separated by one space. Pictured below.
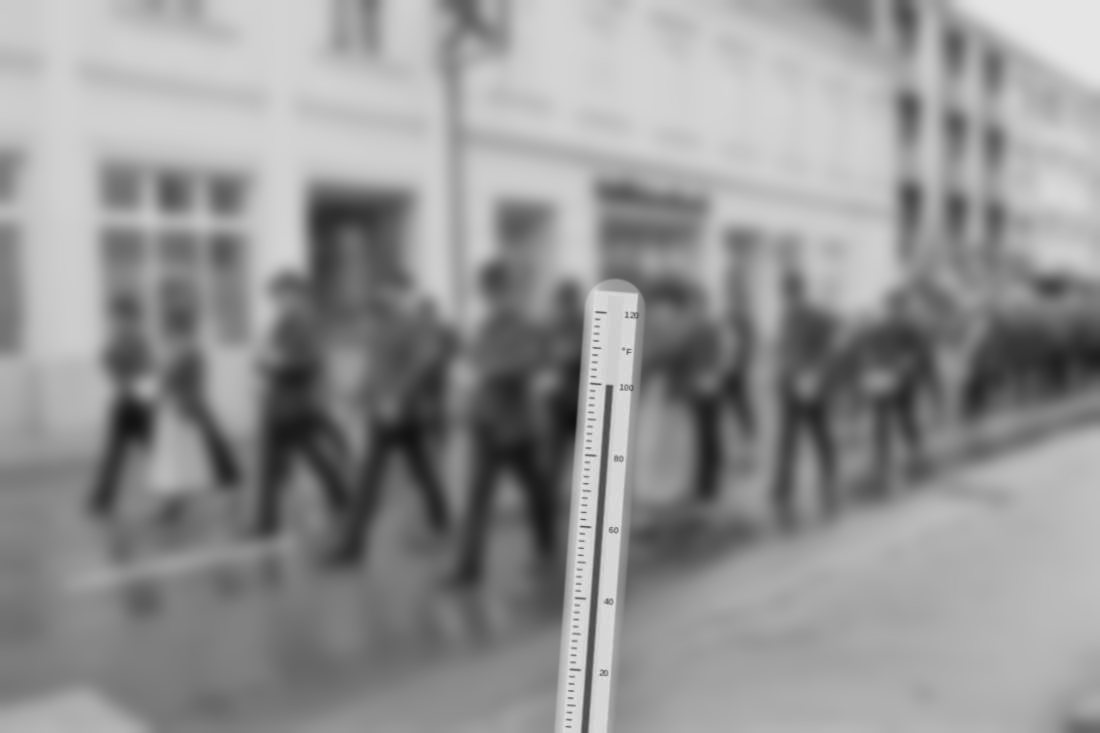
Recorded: 100 °F
